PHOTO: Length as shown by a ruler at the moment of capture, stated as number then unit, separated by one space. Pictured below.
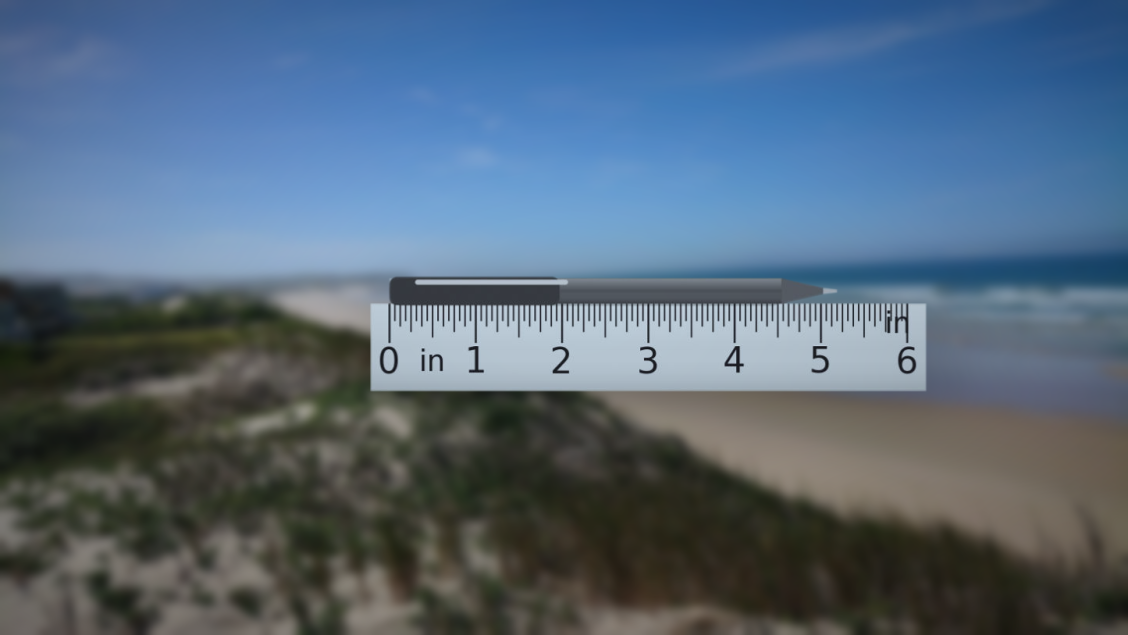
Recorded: 5.1875 in
